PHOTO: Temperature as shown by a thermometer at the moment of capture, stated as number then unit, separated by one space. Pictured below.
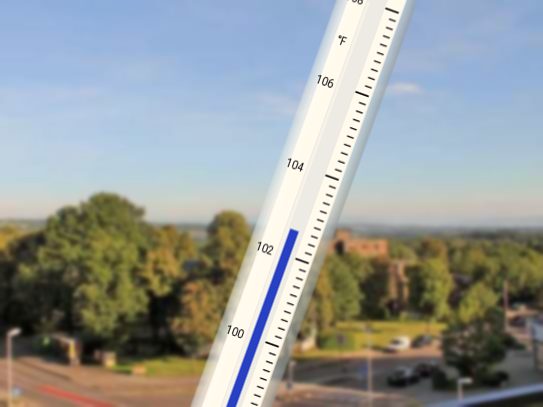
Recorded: 102.6 °F
